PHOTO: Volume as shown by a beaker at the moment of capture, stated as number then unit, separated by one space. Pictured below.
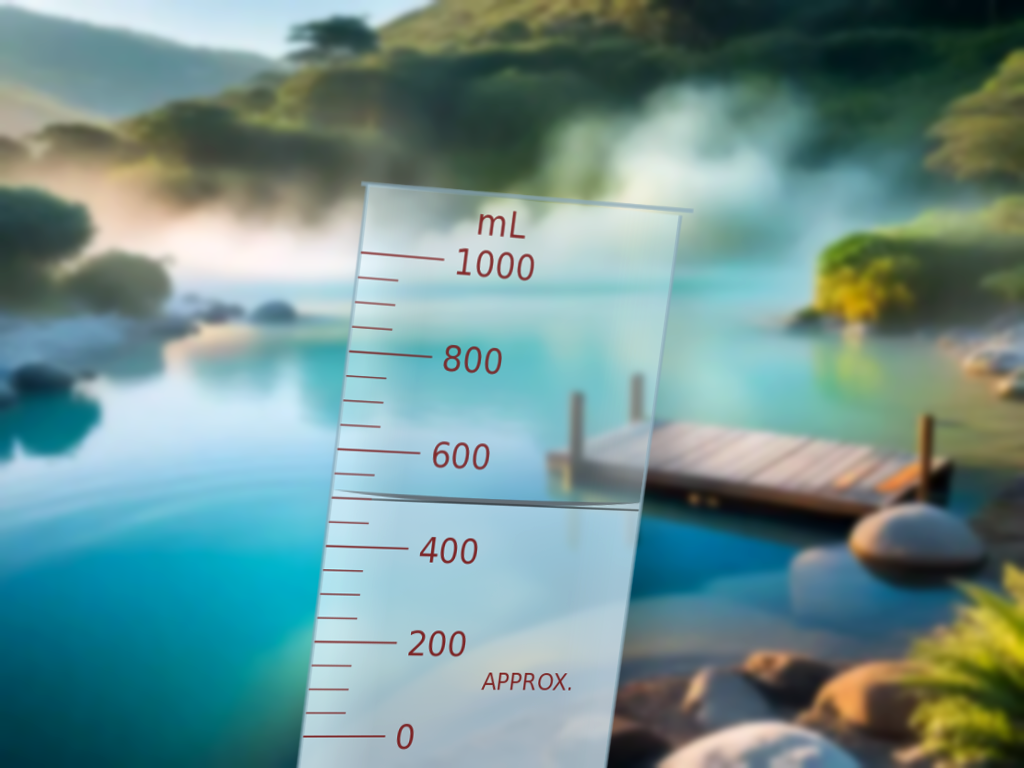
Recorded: 500 mL
